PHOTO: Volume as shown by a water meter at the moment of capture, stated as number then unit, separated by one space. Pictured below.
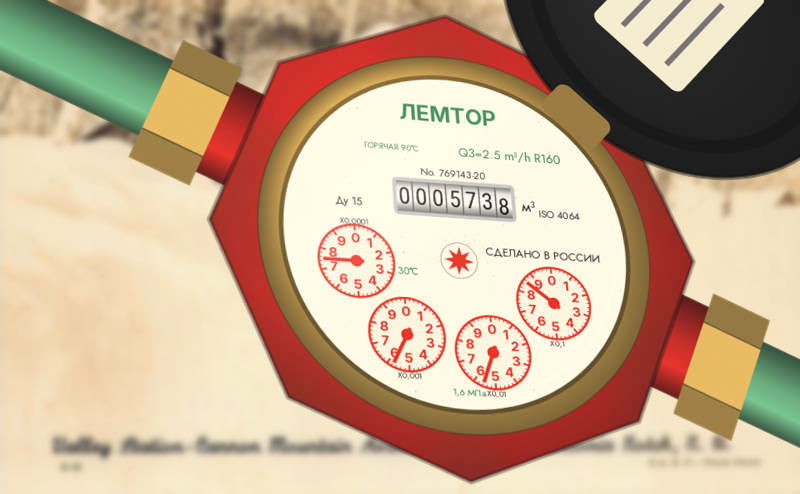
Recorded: 5737.8557 m³
